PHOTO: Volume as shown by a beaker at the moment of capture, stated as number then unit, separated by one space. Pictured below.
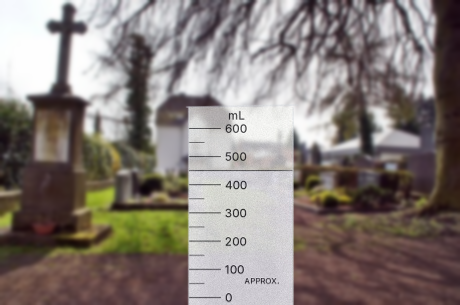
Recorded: 450 mL
